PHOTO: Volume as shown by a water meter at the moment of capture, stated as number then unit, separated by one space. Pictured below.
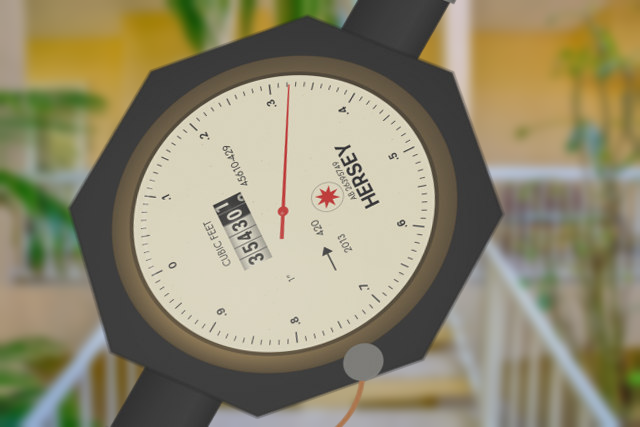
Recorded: 354301.32 ft³
